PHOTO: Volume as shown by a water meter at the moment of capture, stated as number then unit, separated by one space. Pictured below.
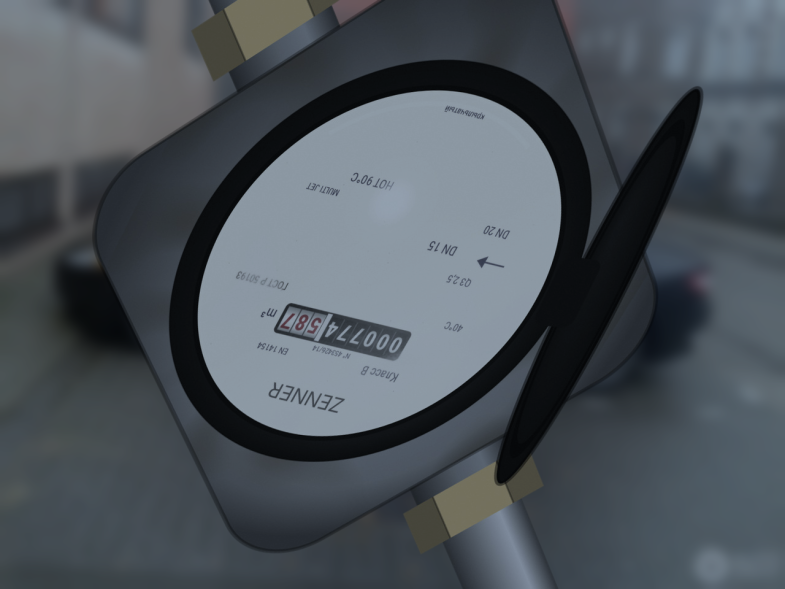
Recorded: 774.587 m³
